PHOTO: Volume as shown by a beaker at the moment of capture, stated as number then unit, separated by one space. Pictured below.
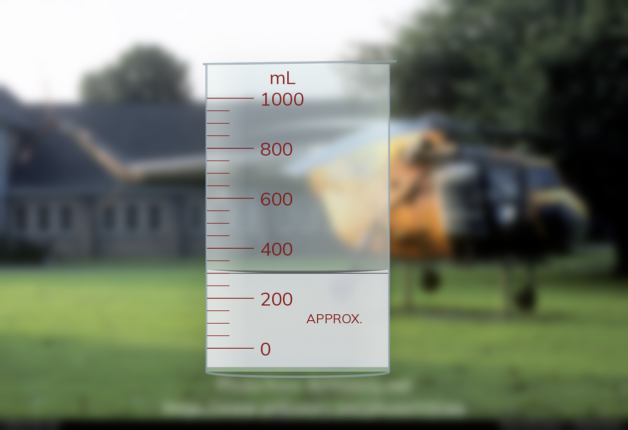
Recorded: 300 mL
